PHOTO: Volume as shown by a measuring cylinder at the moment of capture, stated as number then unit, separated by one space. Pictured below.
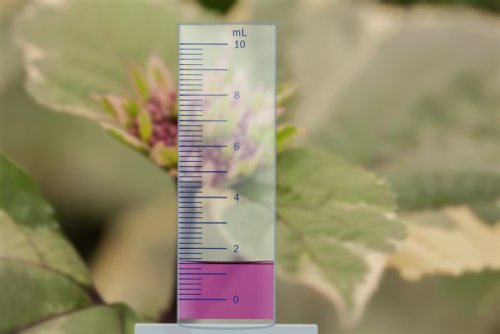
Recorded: 1.4 mL
